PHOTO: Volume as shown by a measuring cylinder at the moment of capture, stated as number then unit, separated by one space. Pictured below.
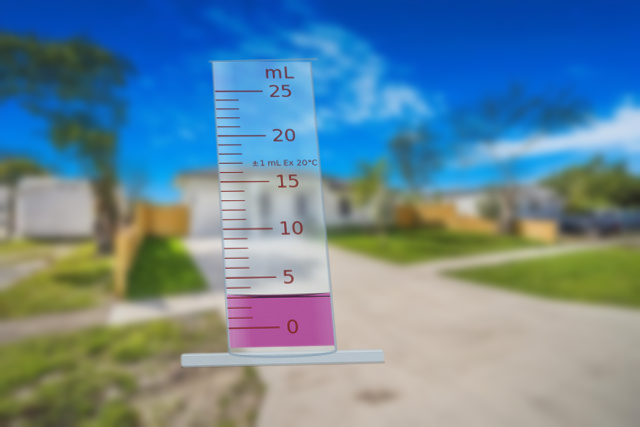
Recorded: 3 mL
